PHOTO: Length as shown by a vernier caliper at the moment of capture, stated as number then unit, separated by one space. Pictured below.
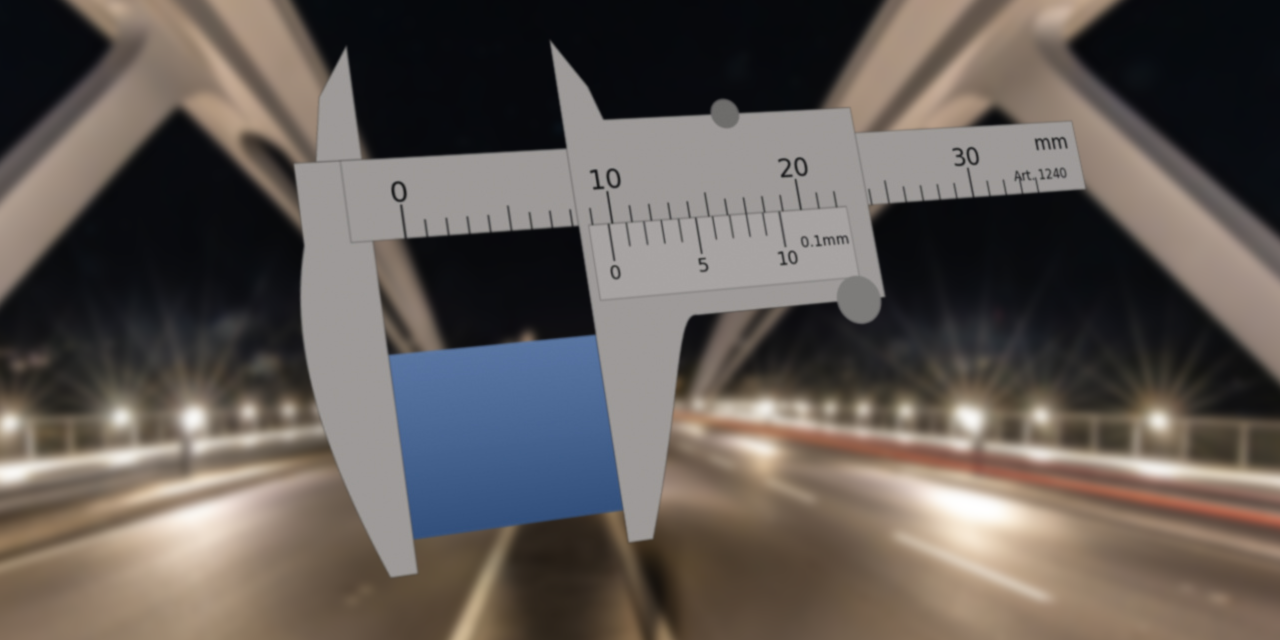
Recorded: 9.8 mm
